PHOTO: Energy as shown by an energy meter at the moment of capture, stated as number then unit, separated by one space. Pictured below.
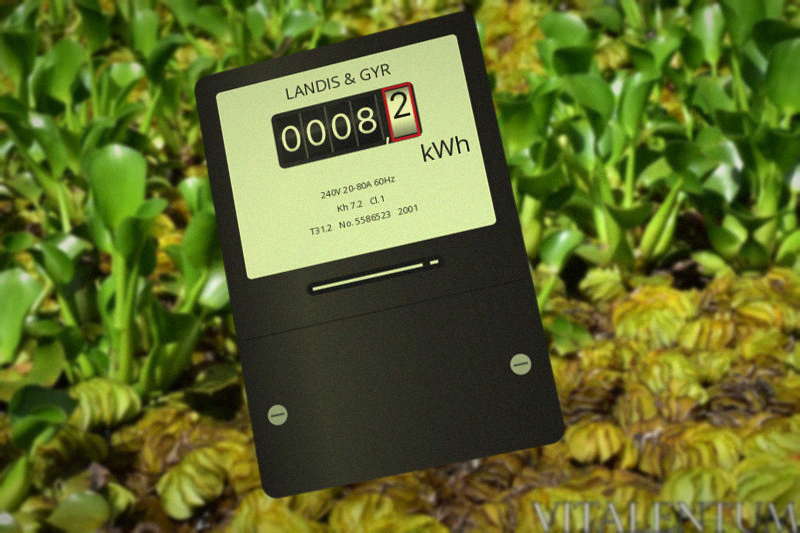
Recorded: 8.2 kWh
